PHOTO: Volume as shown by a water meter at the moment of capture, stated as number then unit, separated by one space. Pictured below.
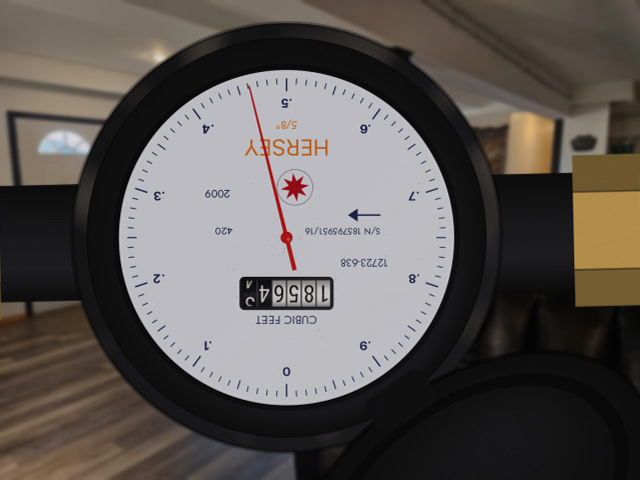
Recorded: 185643.46 ft³
